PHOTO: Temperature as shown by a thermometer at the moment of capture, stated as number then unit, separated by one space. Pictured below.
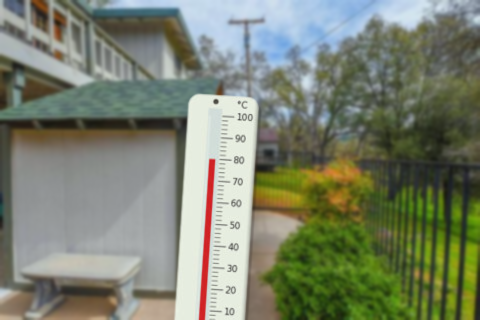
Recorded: 80 °C
